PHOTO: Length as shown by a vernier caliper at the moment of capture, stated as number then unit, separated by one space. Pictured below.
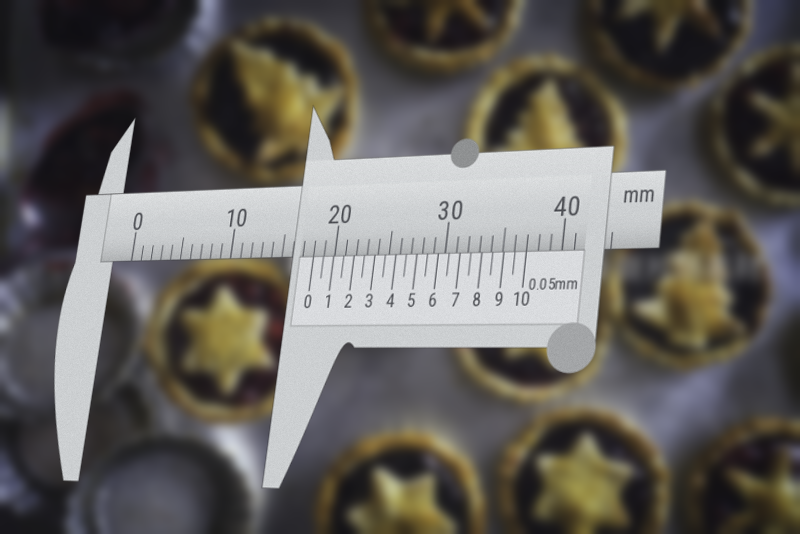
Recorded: 18.0 mm
